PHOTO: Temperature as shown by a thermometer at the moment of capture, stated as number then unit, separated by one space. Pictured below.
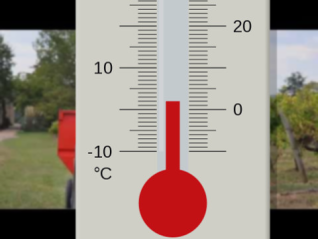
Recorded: 2 °C
